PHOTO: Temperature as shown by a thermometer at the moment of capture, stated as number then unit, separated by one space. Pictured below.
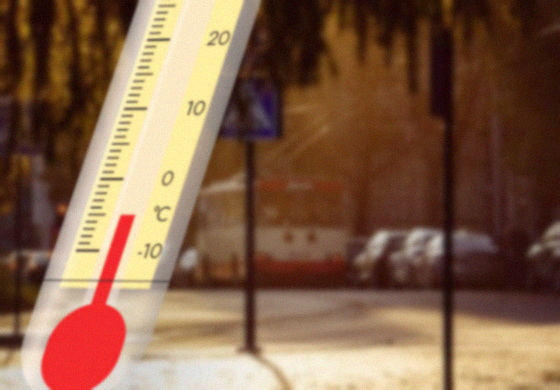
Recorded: -5 °C
